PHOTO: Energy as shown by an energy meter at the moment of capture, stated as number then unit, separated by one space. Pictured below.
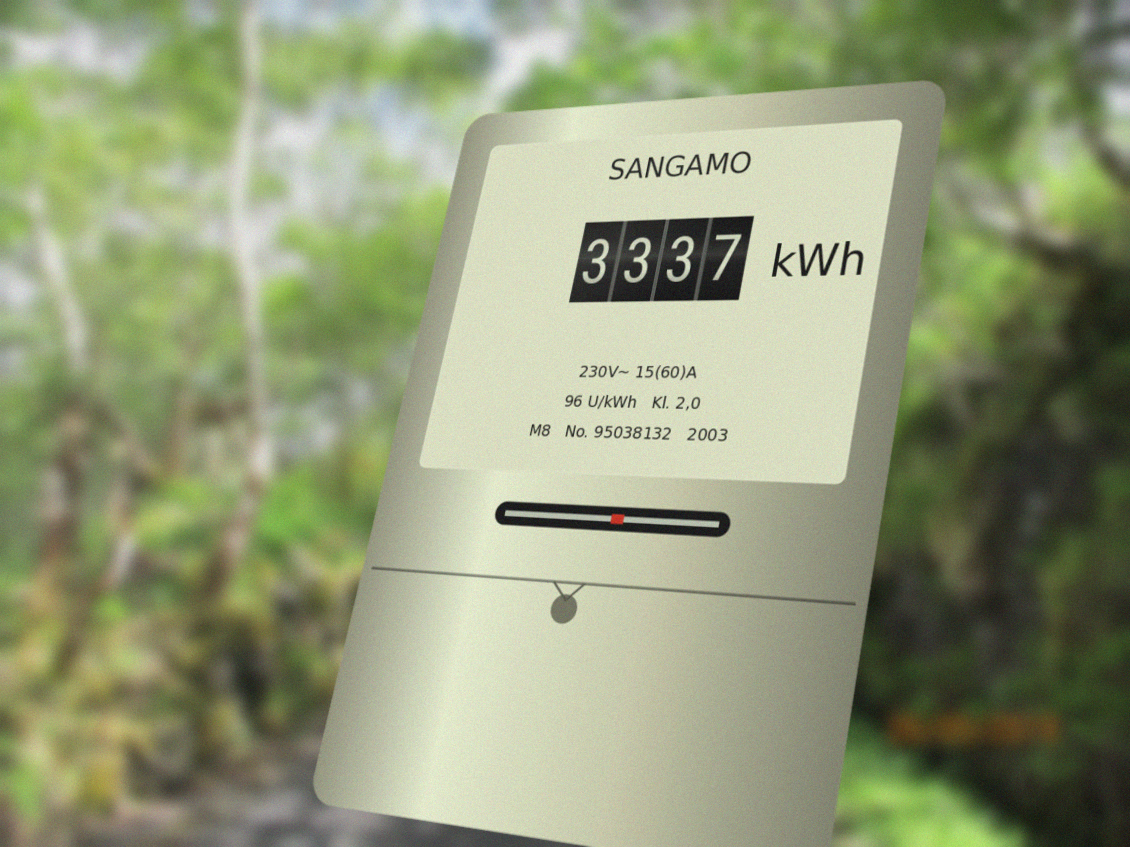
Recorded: 3337 kWh
